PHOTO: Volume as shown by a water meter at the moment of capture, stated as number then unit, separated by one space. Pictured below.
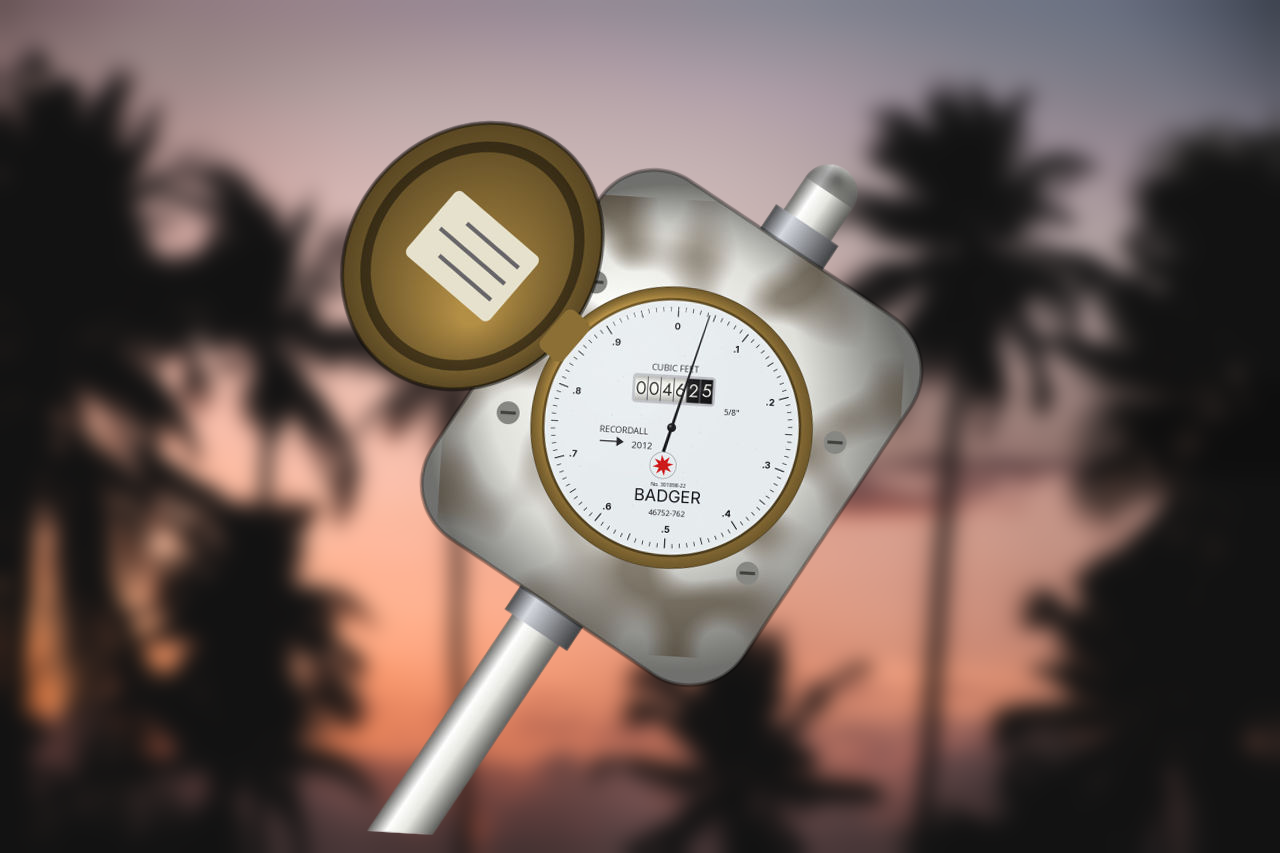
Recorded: 4625.04 ft³
